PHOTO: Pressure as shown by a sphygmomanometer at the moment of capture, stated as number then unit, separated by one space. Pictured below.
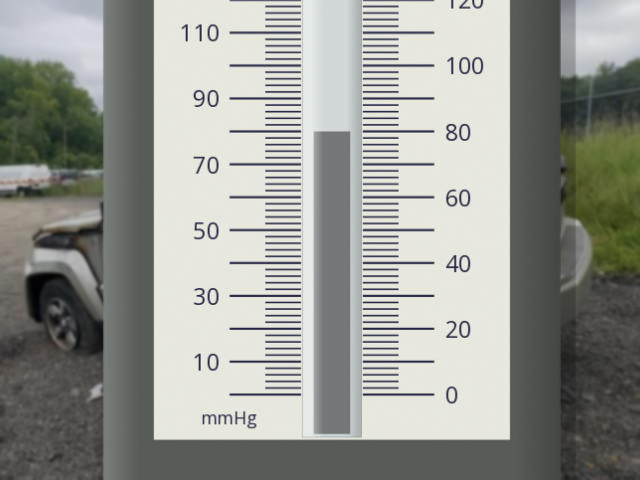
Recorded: 80 mmHg
